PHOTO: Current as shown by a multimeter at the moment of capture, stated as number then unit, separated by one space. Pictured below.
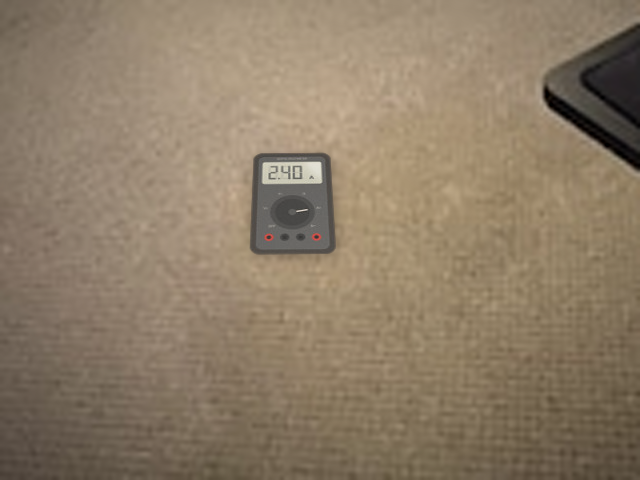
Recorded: 2.40 A
